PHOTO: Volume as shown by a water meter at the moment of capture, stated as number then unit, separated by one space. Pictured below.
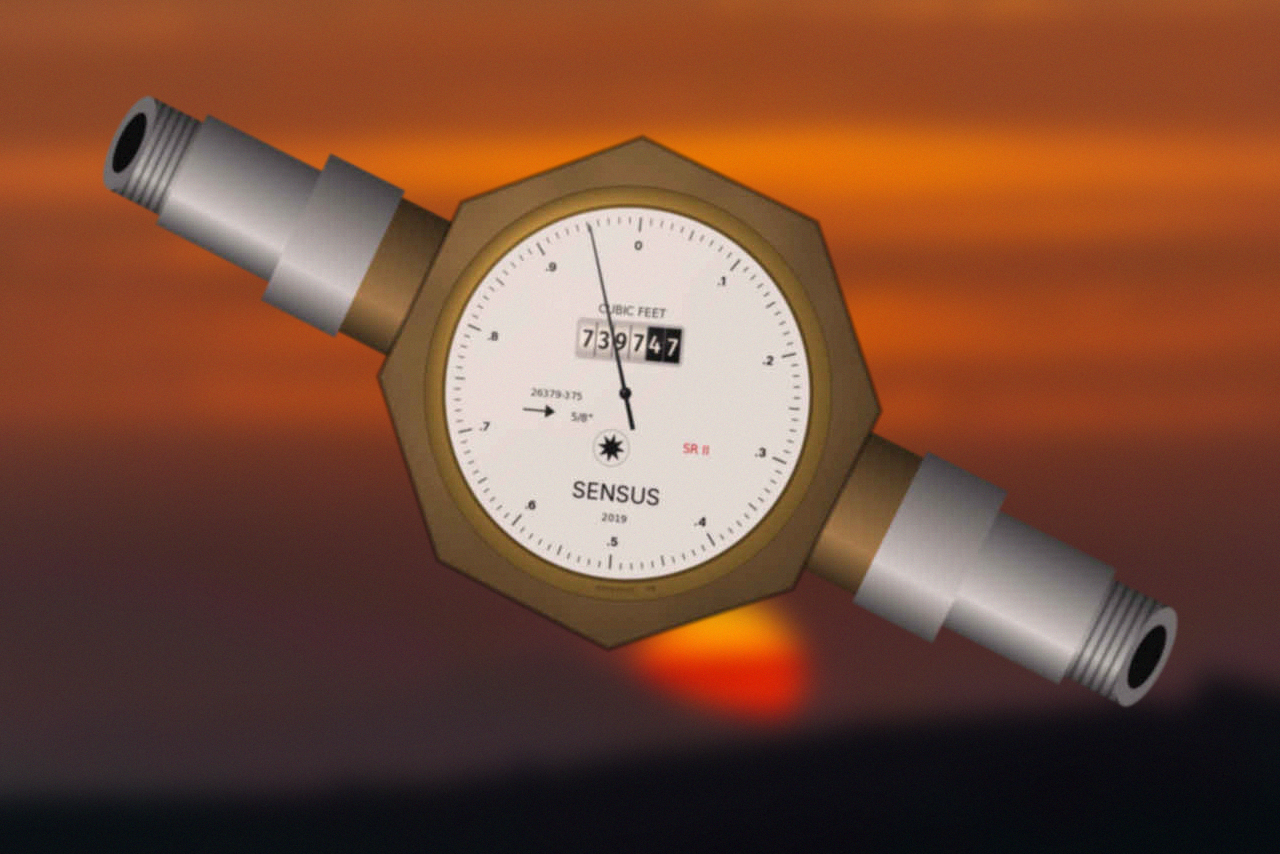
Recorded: 739746.95 ft³
